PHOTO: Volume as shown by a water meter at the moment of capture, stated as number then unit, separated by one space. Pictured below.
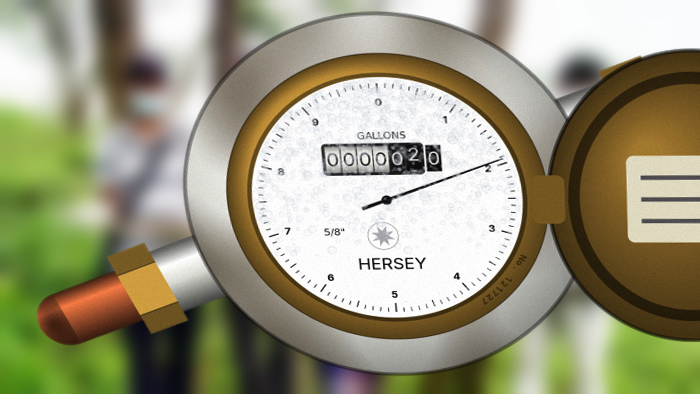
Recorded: 21.9 gal
